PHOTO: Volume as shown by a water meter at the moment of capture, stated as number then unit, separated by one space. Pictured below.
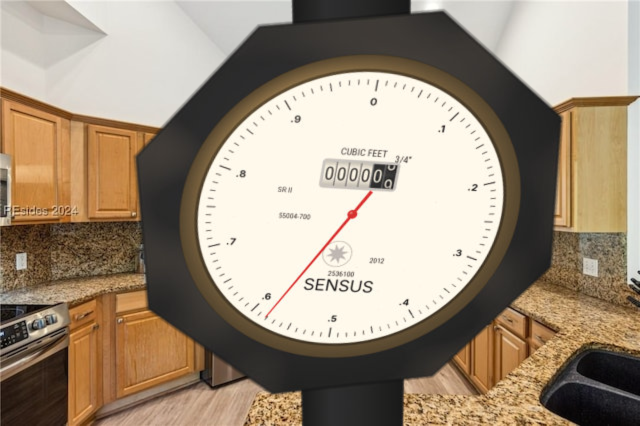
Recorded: 8.58 ft³
